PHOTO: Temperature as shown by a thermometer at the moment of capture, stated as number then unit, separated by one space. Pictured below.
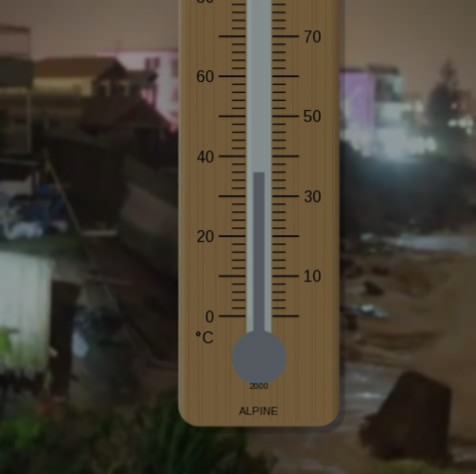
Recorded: 36 °C
